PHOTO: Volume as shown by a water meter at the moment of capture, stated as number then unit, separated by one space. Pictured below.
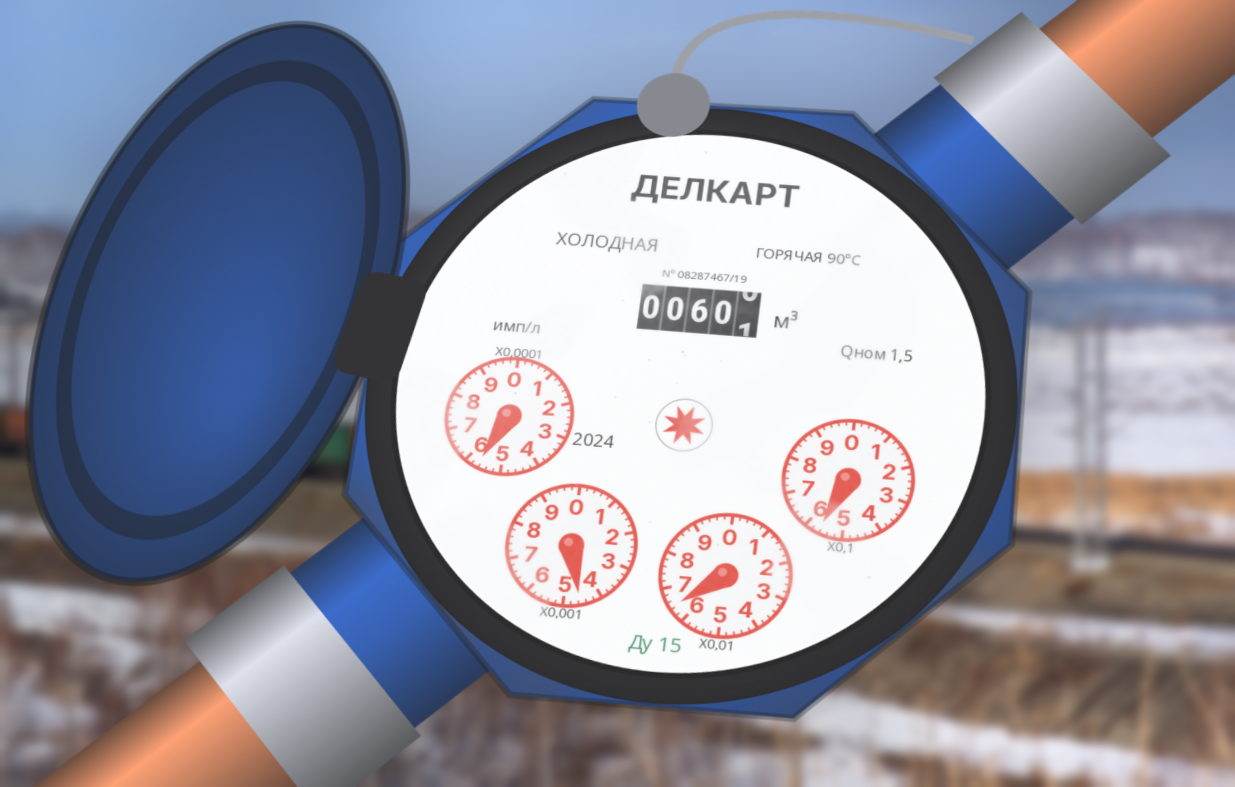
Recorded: 600.5645 m³
